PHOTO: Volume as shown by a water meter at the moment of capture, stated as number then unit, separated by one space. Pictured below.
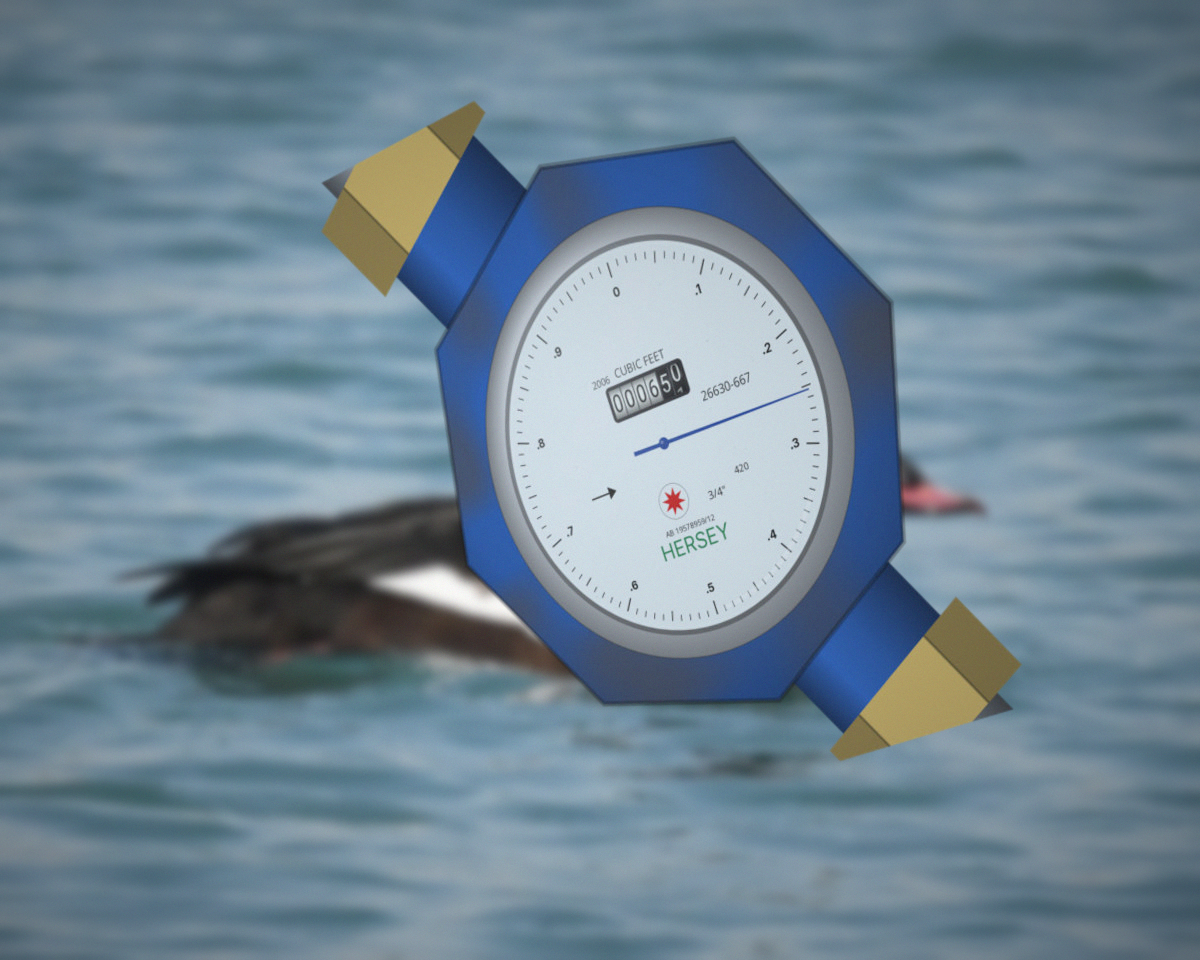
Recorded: 650.25 ft³
